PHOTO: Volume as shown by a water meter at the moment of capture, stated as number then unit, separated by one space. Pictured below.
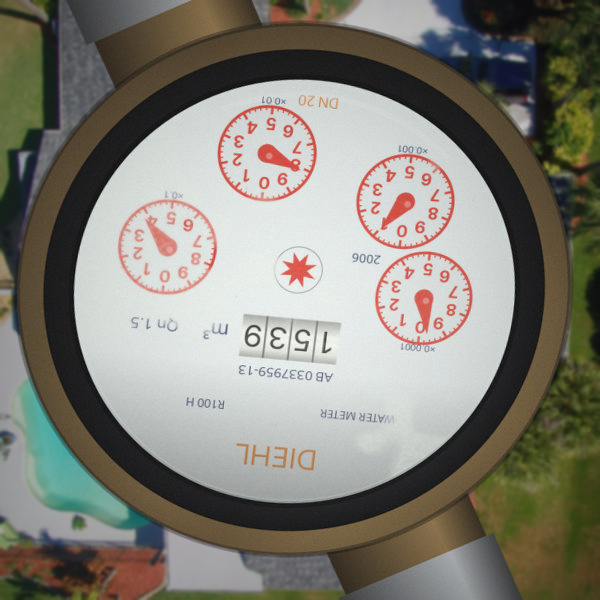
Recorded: 1539.3809 m³
